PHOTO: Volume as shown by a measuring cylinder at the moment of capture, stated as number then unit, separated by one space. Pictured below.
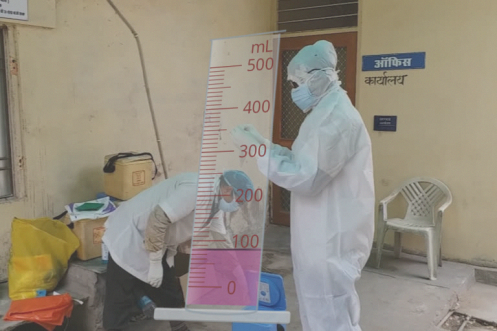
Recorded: 80 mL
